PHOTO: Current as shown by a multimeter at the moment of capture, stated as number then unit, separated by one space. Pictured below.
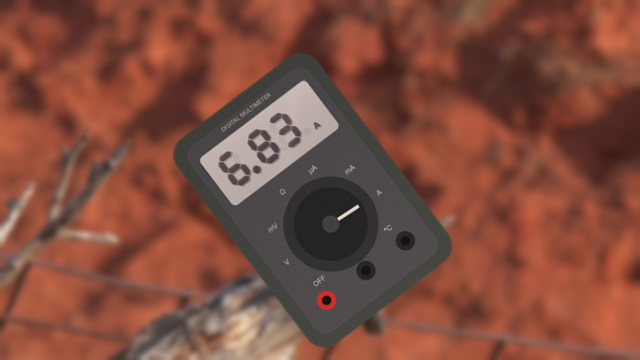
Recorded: 6.83 A
